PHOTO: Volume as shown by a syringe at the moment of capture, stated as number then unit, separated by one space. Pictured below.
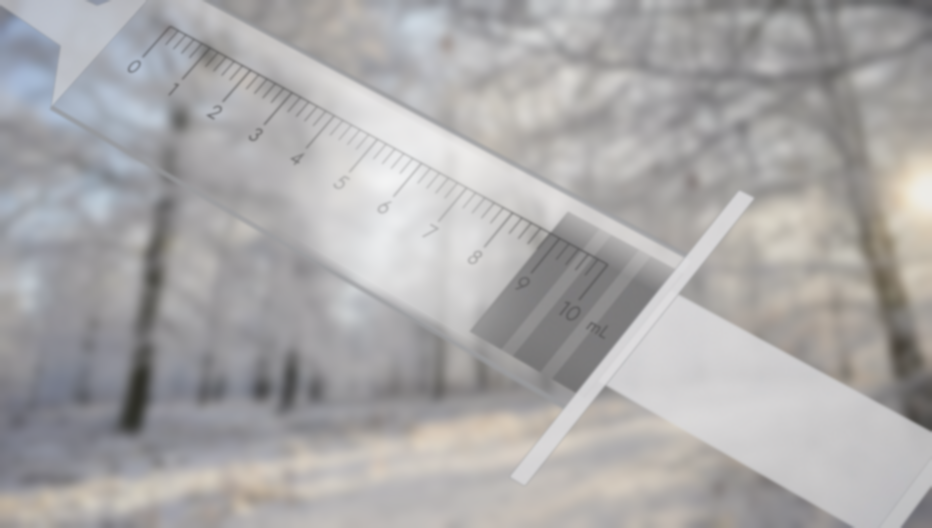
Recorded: 8.8 mL
